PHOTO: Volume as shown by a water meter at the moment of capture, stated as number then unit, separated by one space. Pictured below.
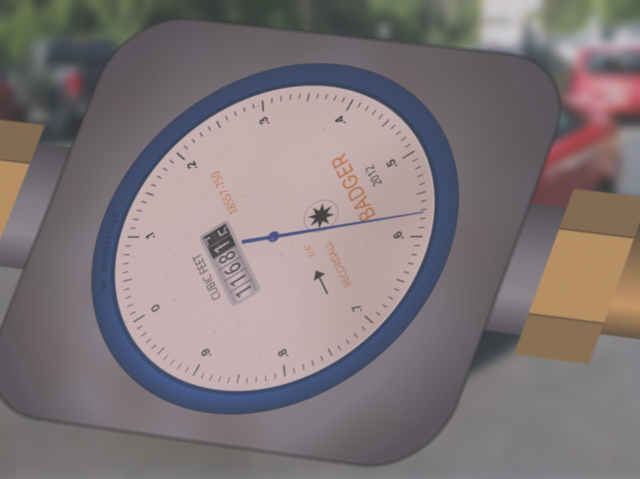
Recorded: 116814.57 ft³
